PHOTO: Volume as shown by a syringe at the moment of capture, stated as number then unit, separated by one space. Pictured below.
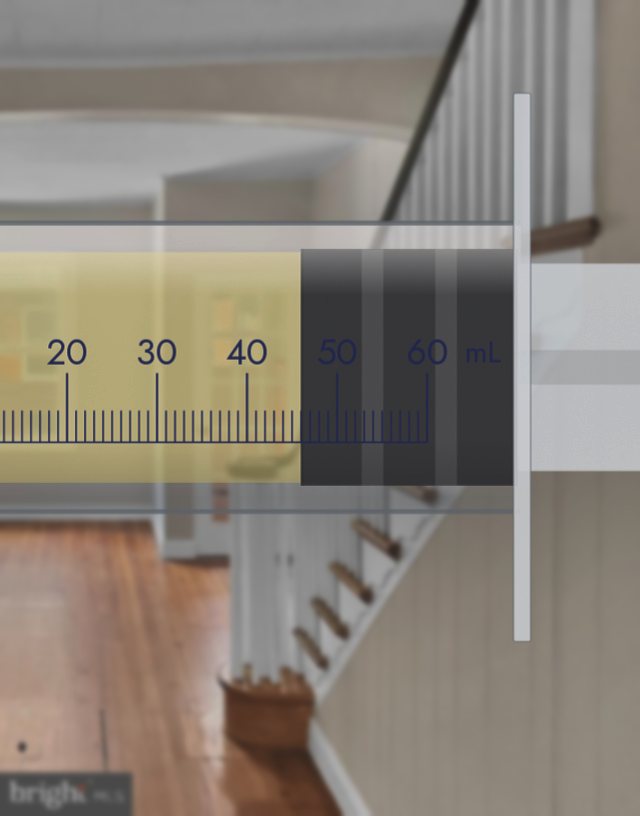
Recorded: 46 mL
